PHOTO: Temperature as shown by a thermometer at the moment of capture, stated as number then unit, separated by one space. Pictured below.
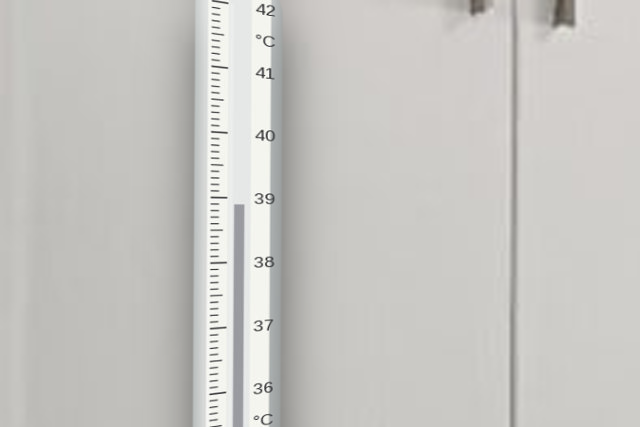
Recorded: 38.9 °C
